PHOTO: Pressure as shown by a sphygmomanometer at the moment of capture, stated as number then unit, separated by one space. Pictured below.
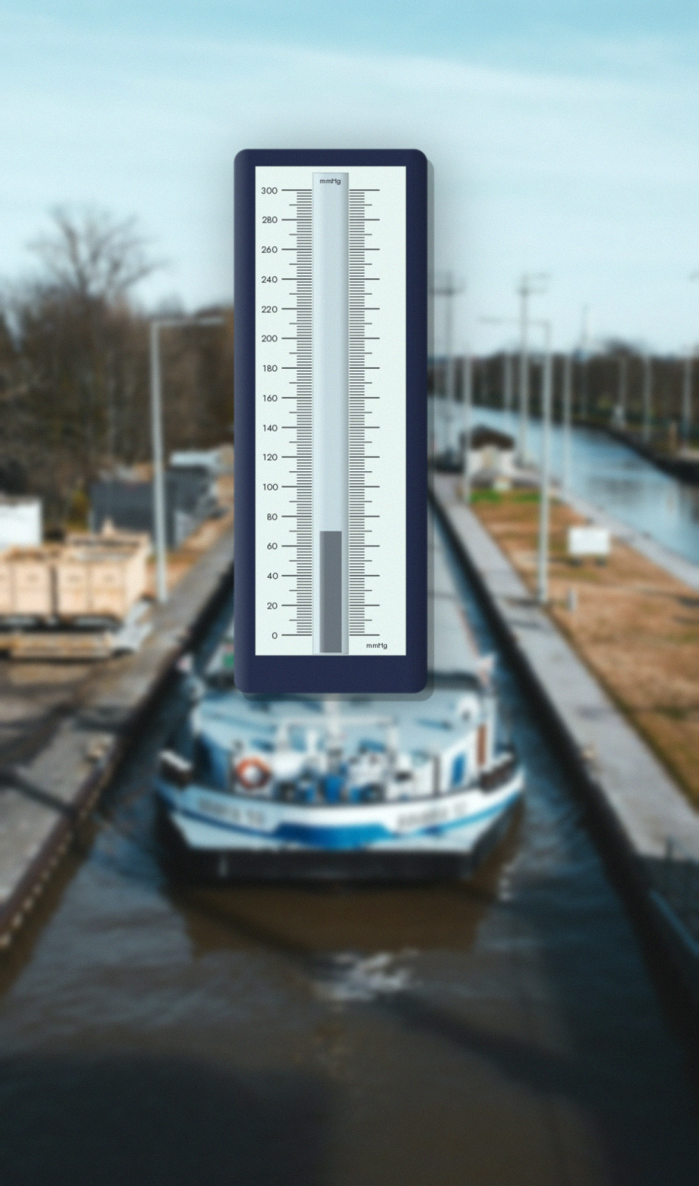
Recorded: 70 mmHg
